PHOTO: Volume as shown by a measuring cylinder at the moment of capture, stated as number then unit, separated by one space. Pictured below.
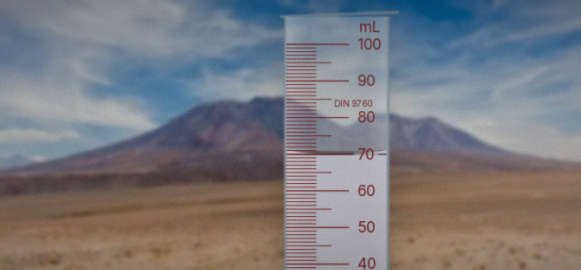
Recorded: 70 mL
